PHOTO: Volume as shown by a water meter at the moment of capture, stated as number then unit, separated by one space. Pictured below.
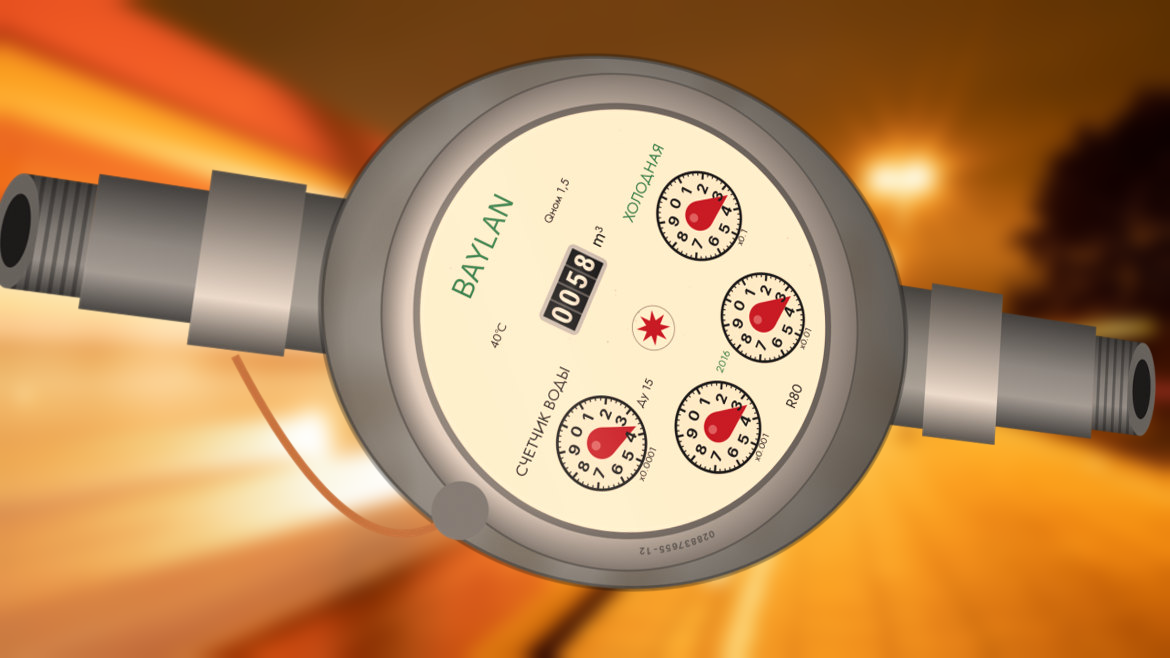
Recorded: 58.3333 m³
